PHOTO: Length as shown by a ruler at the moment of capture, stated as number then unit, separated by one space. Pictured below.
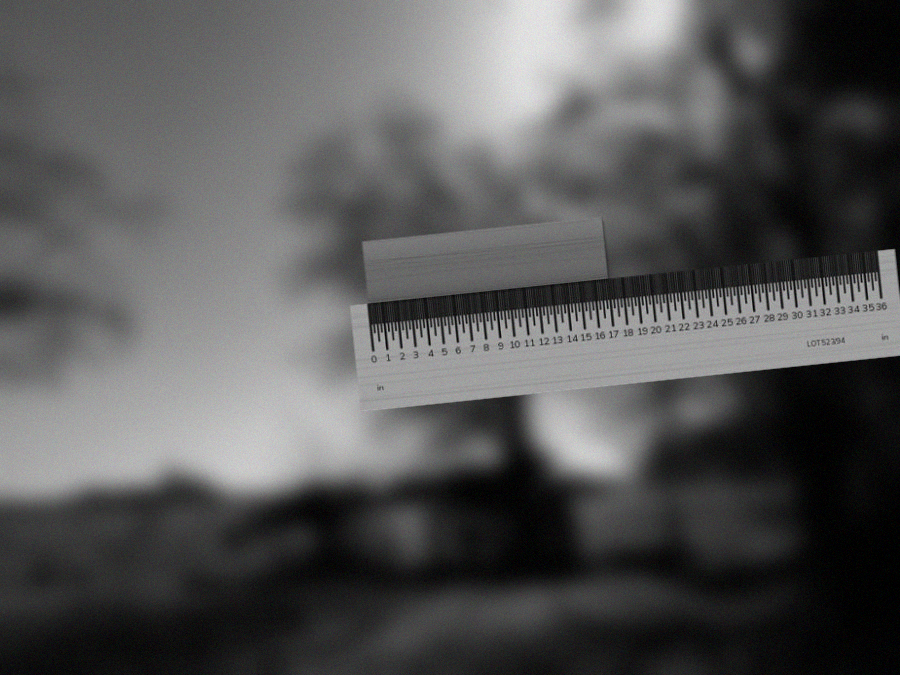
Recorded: 17 in
